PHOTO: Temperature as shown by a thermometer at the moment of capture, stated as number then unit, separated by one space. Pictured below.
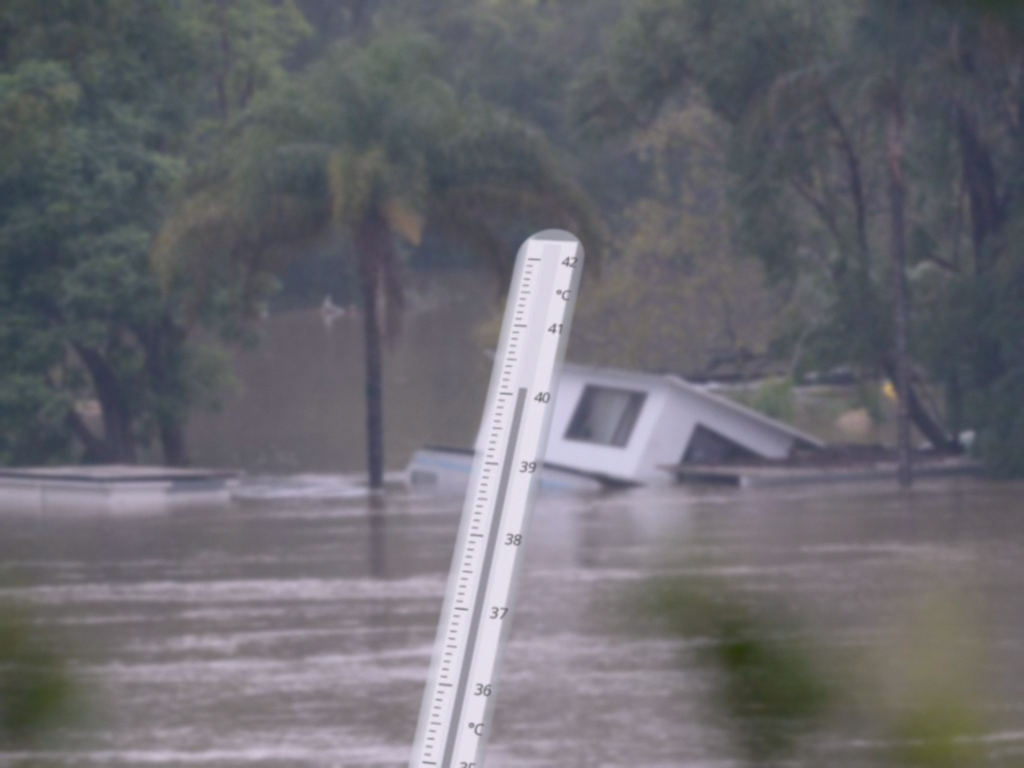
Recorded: 40.1 °C
